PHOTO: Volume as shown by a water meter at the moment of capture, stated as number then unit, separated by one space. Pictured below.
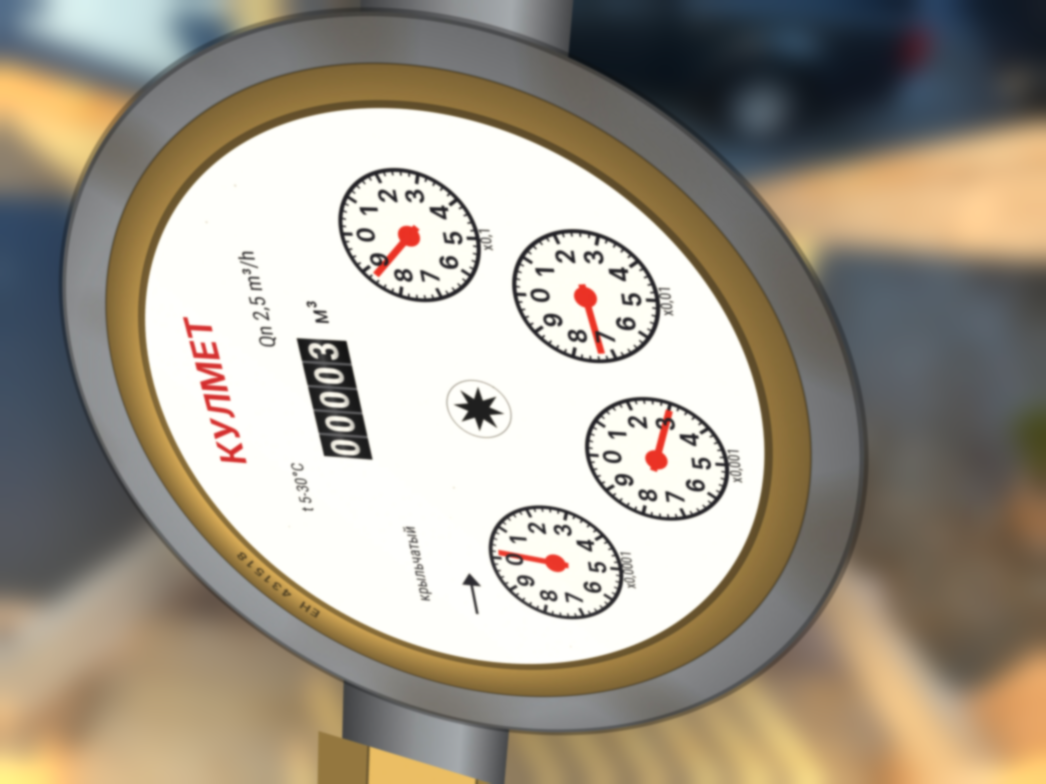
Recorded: 3.8730 m³
